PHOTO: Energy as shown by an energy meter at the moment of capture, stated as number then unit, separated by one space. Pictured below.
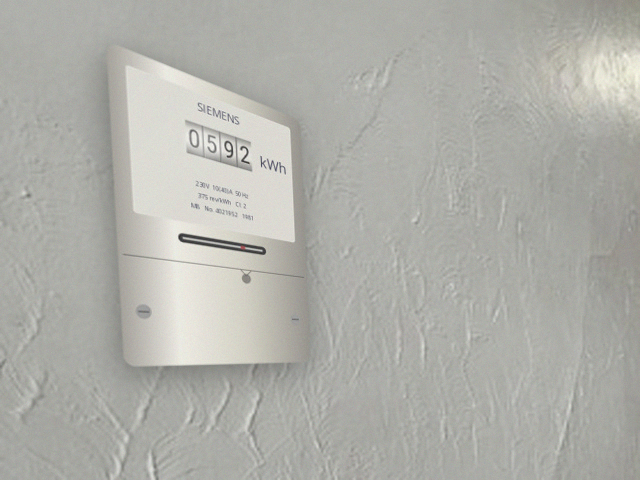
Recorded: 592 kWh
